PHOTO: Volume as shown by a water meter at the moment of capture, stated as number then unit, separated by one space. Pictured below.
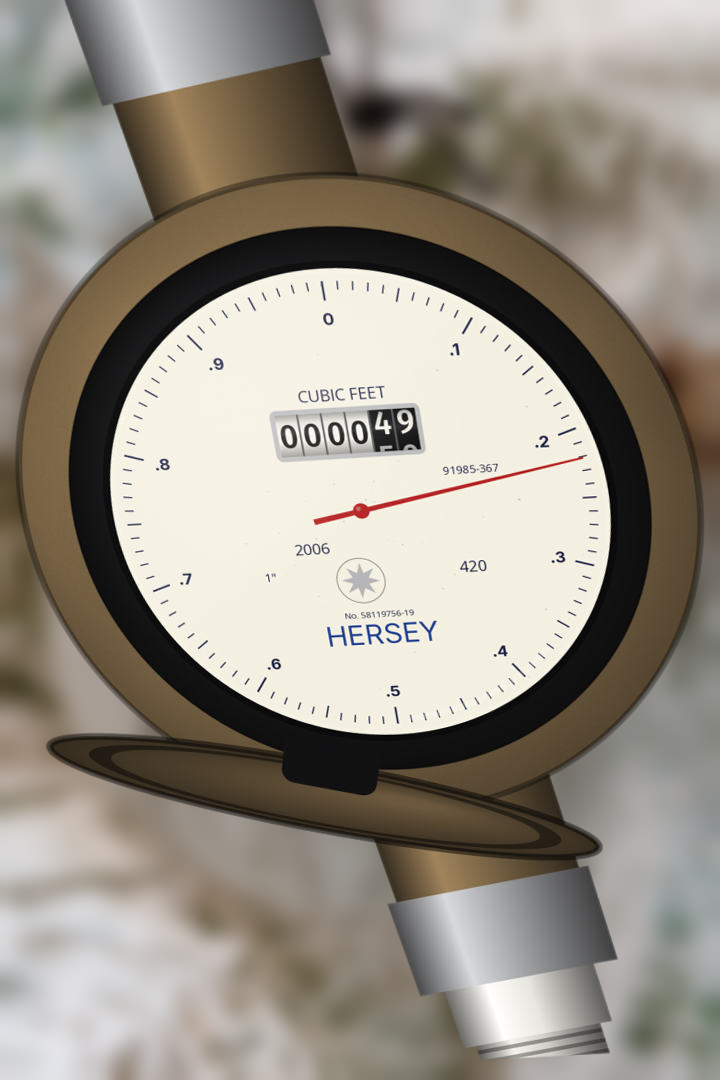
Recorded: 49.22 ft³
